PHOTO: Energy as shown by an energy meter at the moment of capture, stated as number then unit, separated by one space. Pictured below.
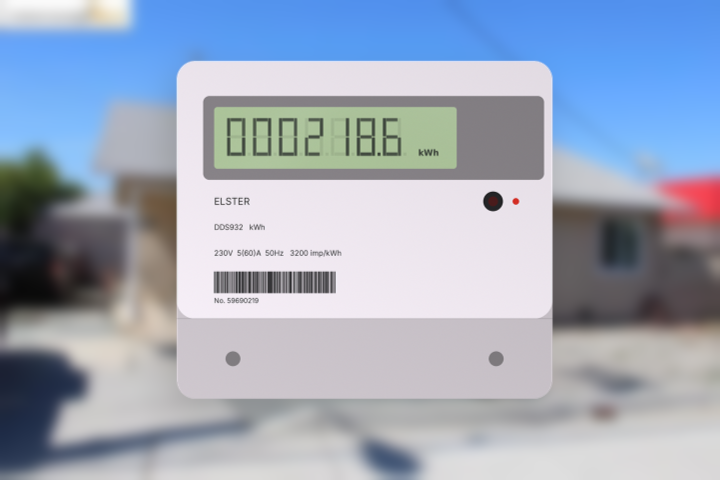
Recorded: 218.6 kWh
